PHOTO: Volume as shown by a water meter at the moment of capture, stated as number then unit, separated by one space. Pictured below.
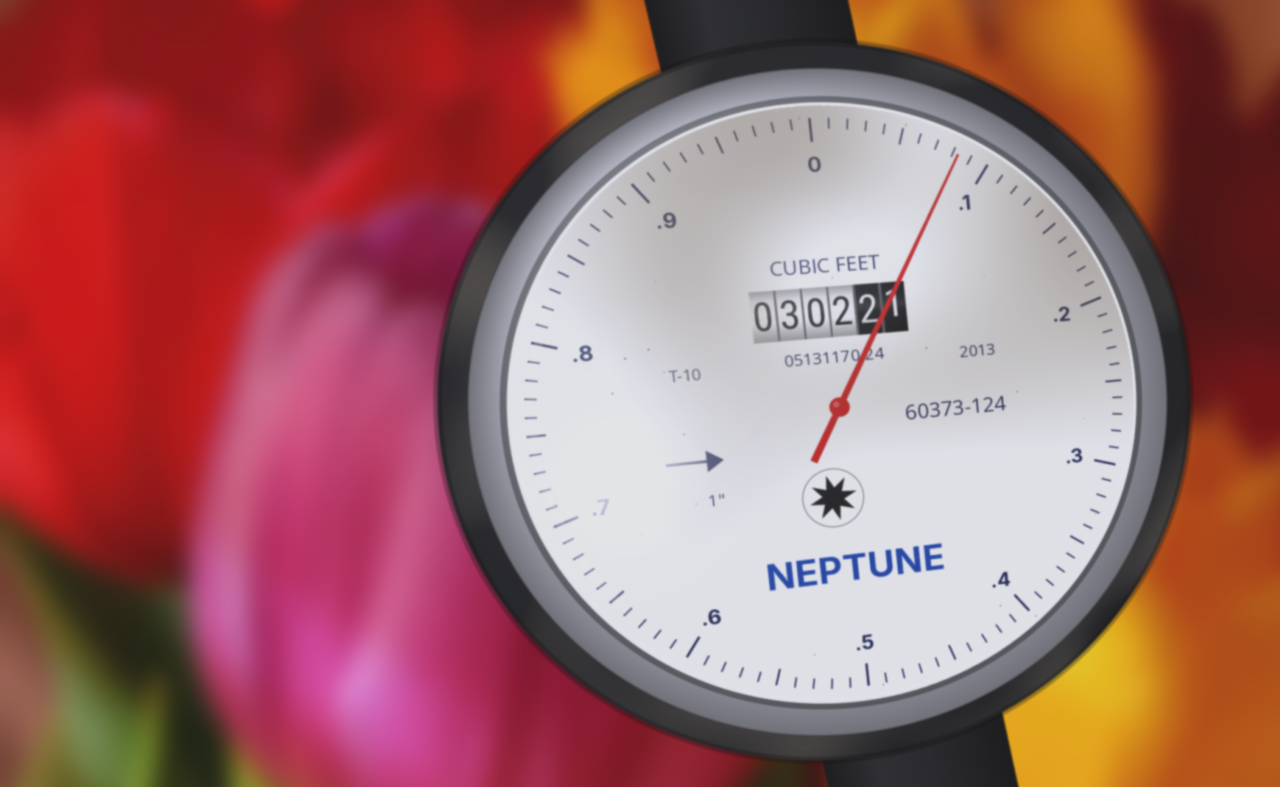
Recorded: 30221.08 ft³
